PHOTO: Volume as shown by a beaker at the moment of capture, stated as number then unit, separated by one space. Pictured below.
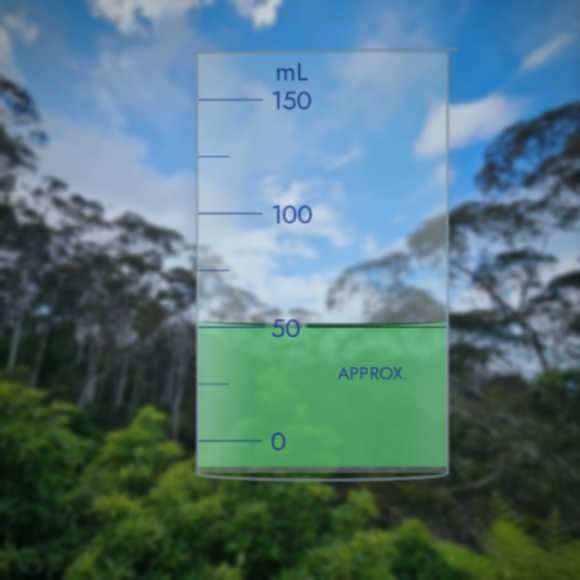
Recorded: 50 mL
